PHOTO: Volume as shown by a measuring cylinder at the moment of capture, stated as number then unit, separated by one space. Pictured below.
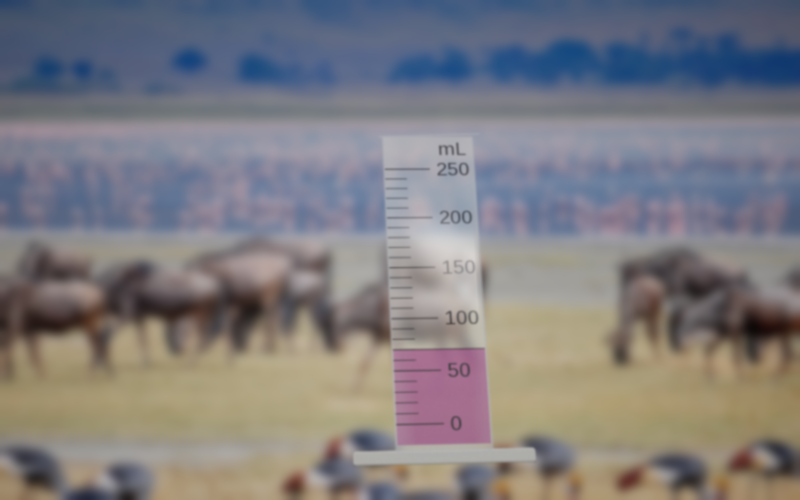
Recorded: 70 mL
